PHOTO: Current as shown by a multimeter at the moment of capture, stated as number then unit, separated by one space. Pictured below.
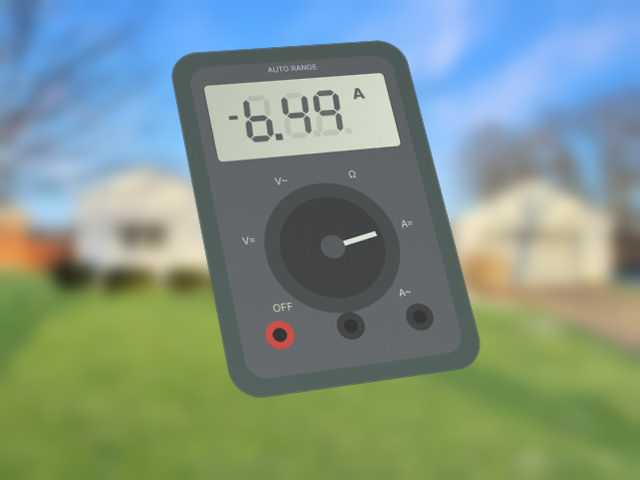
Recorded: -6.49 A
